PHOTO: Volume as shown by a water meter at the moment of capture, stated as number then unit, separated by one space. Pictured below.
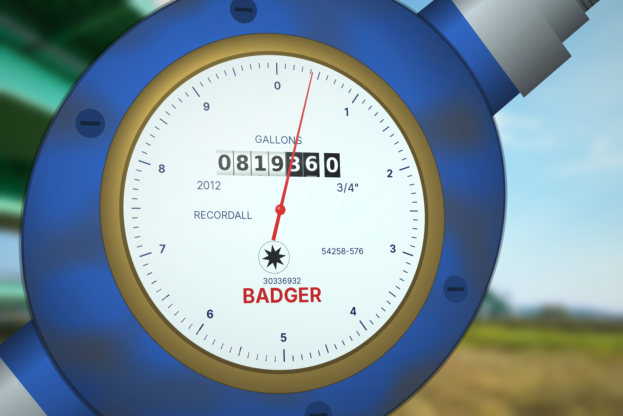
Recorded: 819360.4 gal
